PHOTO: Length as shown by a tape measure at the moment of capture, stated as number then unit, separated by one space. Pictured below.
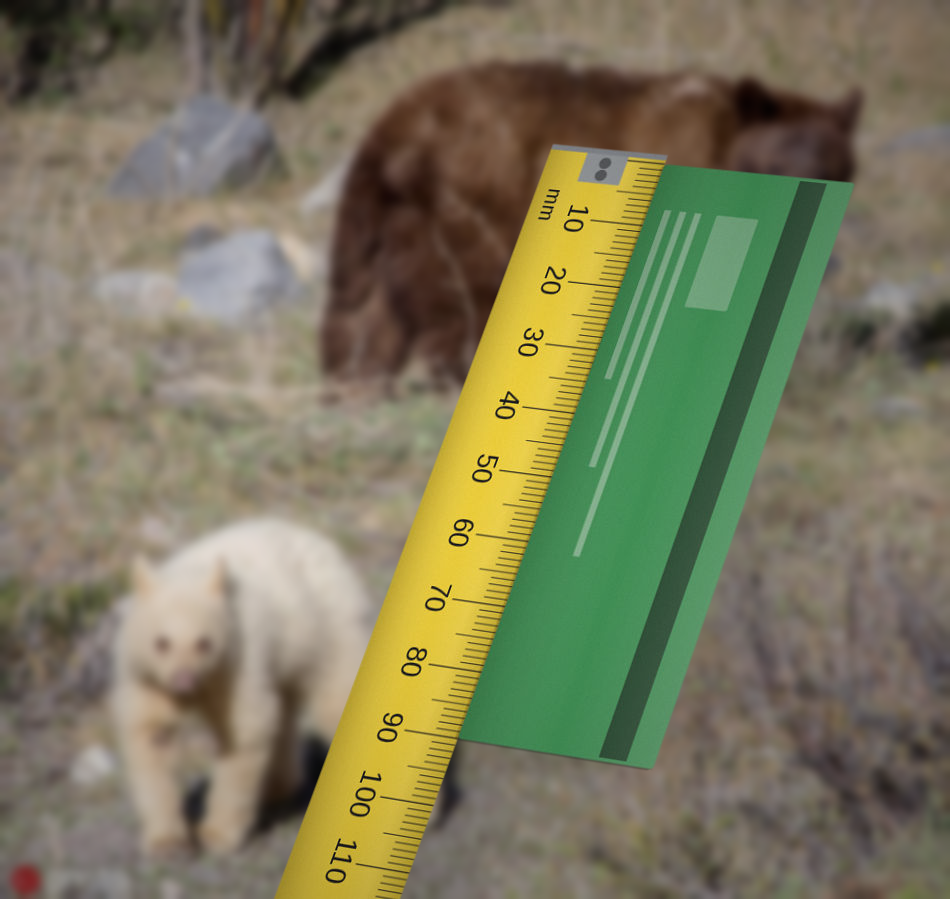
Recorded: 90 mm
